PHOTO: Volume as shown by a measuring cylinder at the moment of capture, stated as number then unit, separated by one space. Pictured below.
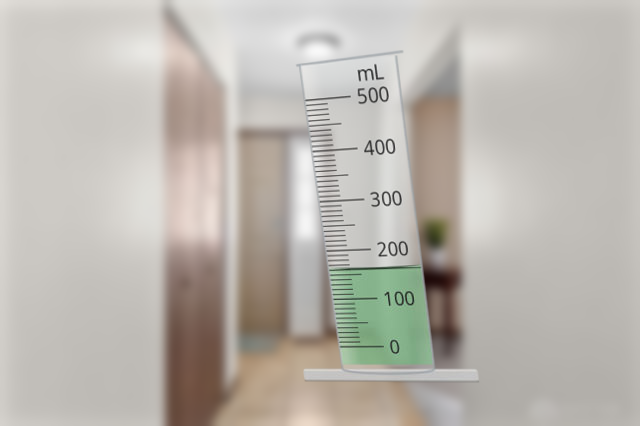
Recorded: 160 mL
